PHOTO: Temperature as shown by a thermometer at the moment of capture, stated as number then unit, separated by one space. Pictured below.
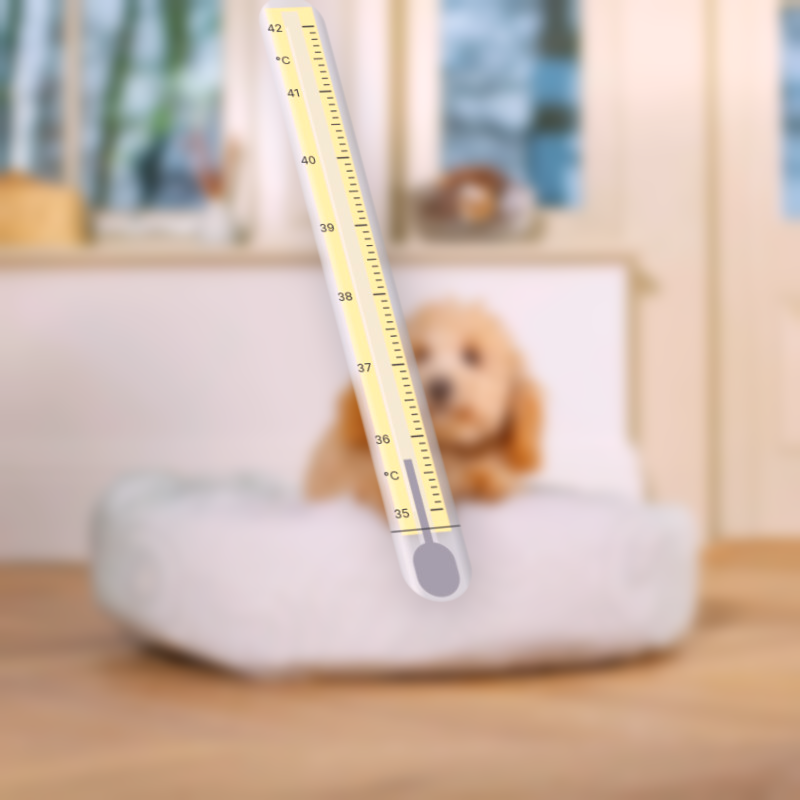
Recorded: 35.7 °C
